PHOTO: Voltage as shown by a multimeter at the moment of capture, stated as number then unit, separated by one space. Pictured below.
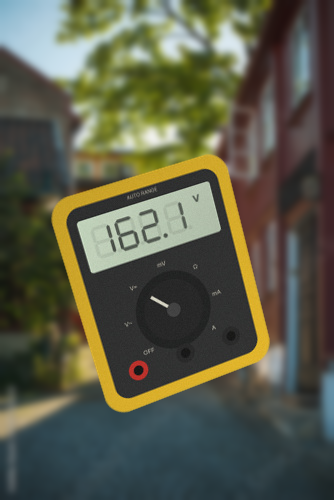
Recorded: 162.1 V
